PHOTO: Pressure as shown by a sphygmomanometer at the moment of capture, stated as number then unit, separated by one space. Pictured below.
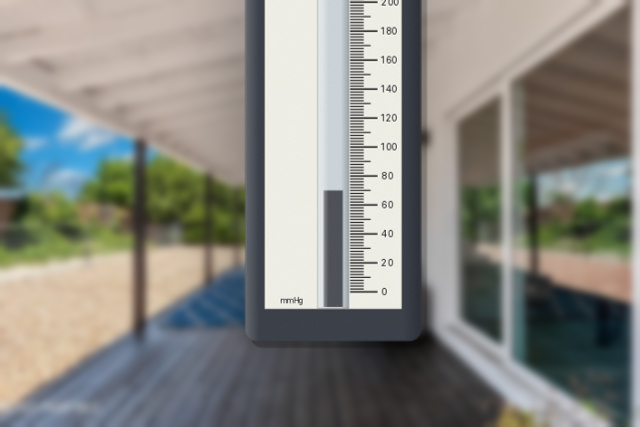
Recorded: 70 mmHg
